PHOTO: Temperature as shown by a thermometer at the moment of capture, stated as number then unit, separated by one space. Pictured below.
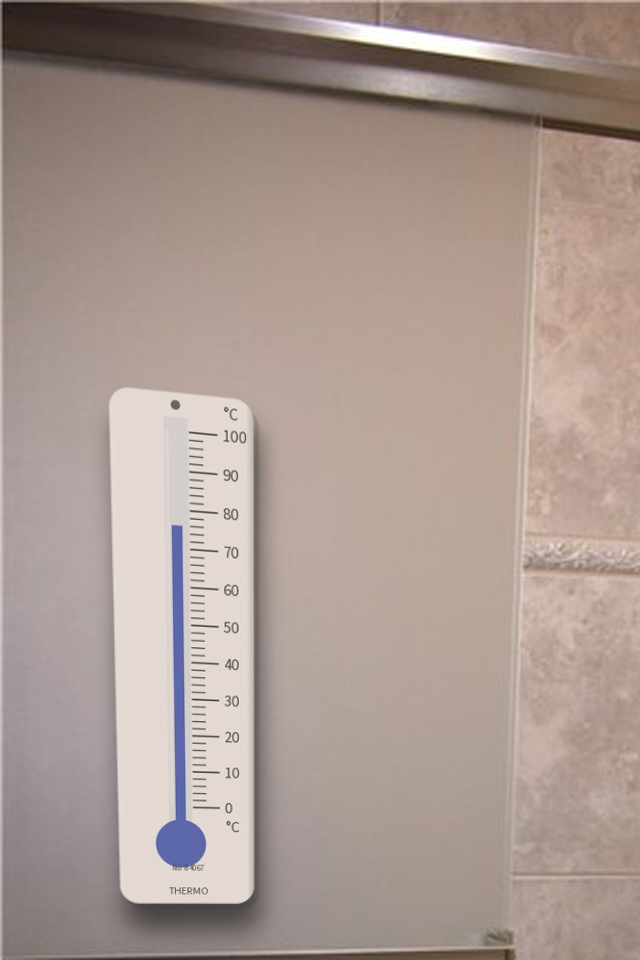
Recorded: 76 °C
